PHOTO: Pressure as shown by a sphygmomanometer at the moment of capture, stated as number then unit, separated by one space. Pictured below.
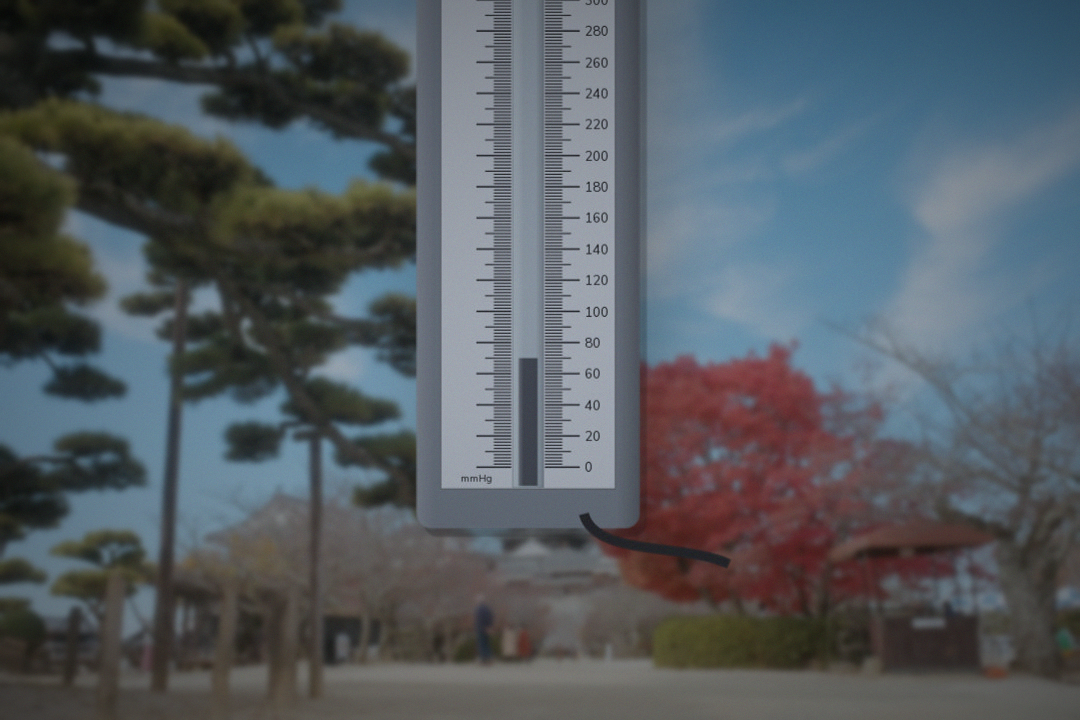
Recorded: 70 mmHg
